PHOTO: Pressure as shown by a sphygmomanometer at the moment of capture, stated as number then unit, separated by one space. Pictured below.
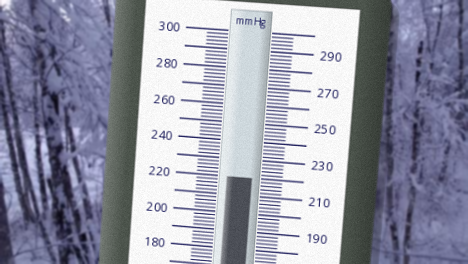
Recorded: 220 mmHg
